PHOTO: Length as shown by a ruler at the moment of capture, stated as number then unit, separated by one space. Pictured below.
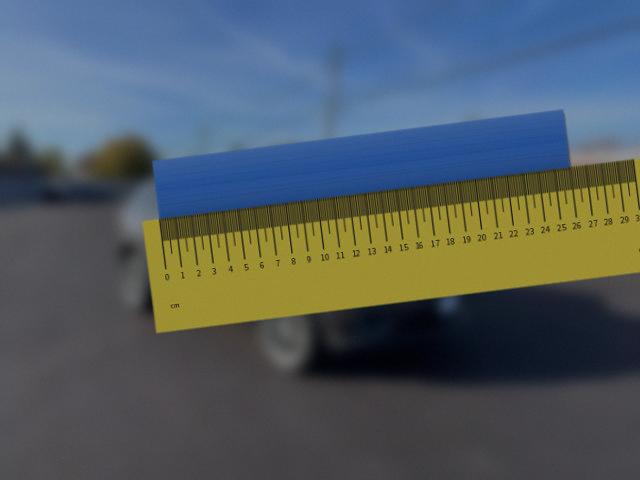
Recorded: 26 cm
